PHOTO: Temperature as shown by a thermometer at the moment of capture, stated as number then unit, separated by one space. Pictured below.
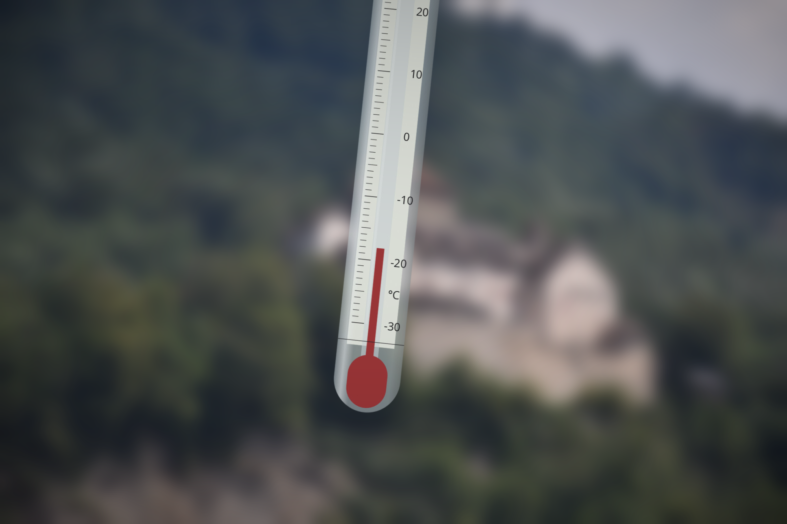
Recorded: -18 °C
